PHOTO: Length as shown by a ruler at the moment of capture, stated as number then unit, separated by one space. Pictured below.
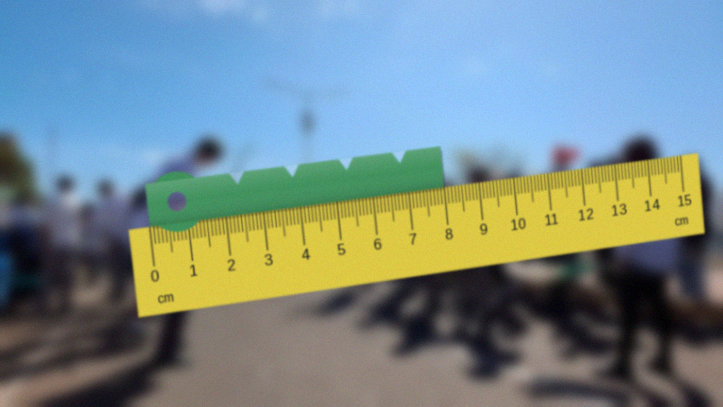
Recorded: 8 cm
